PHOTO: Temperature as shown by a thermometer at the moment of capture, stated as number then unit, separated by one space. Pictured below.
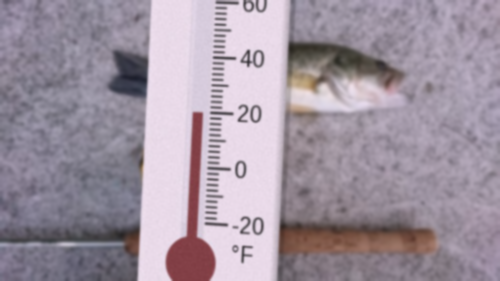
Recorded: 20 °F
